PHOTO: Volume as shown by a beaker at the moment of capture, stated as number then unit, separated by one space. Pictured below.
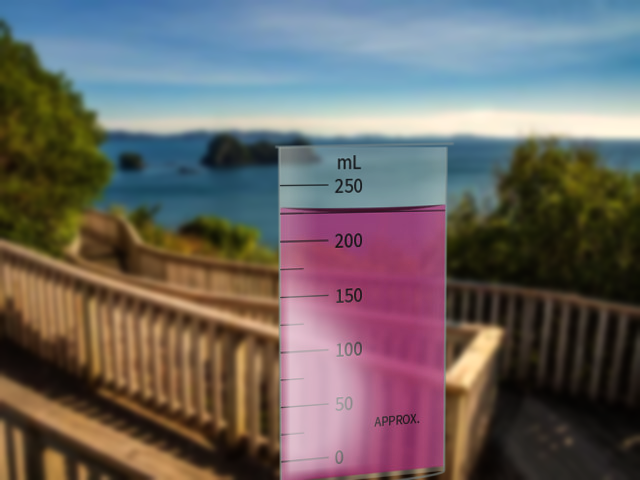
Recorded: 225 mL
